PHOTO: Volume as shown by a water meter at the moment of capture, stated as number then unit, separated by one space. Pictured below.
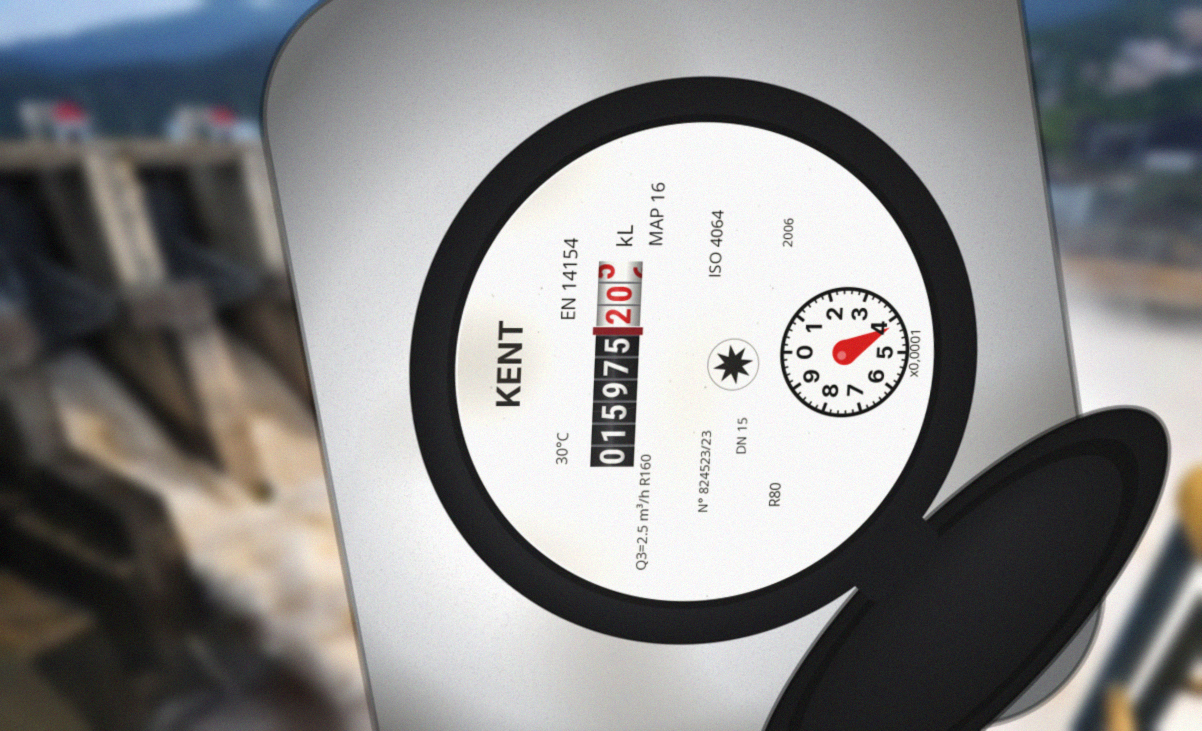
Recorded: 15975.2054 kL
